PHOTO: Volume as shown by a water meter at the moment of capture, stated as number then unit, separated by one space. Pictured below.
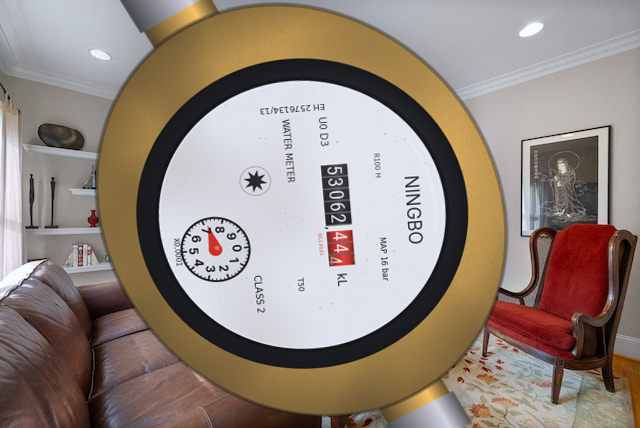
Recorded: 53062.4437 kL
